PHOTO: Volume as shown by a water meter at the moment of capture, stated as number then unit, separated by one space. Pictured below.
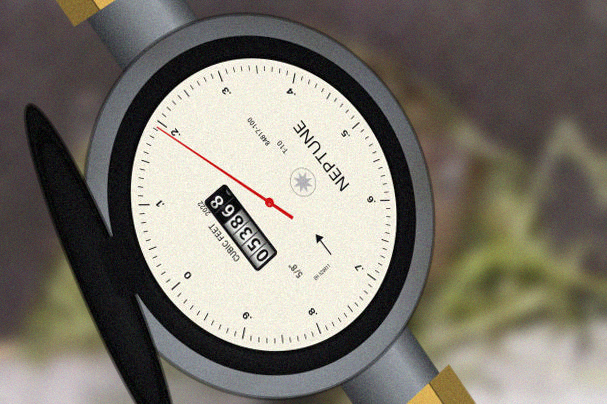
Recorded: 53868.19 ft³
